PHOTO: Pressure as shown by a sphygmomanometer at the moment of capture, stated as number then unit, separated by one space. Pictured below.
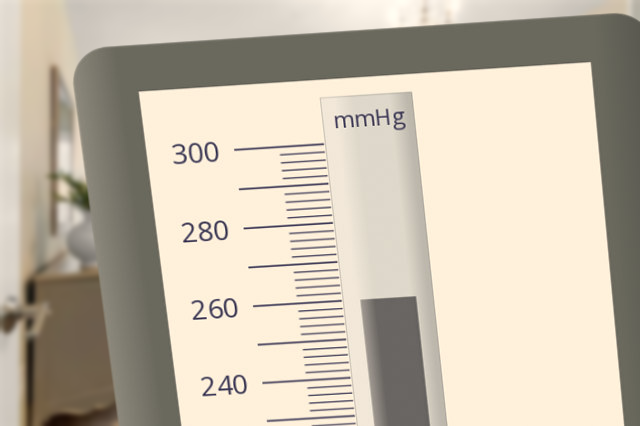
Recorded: 260 mmHg
